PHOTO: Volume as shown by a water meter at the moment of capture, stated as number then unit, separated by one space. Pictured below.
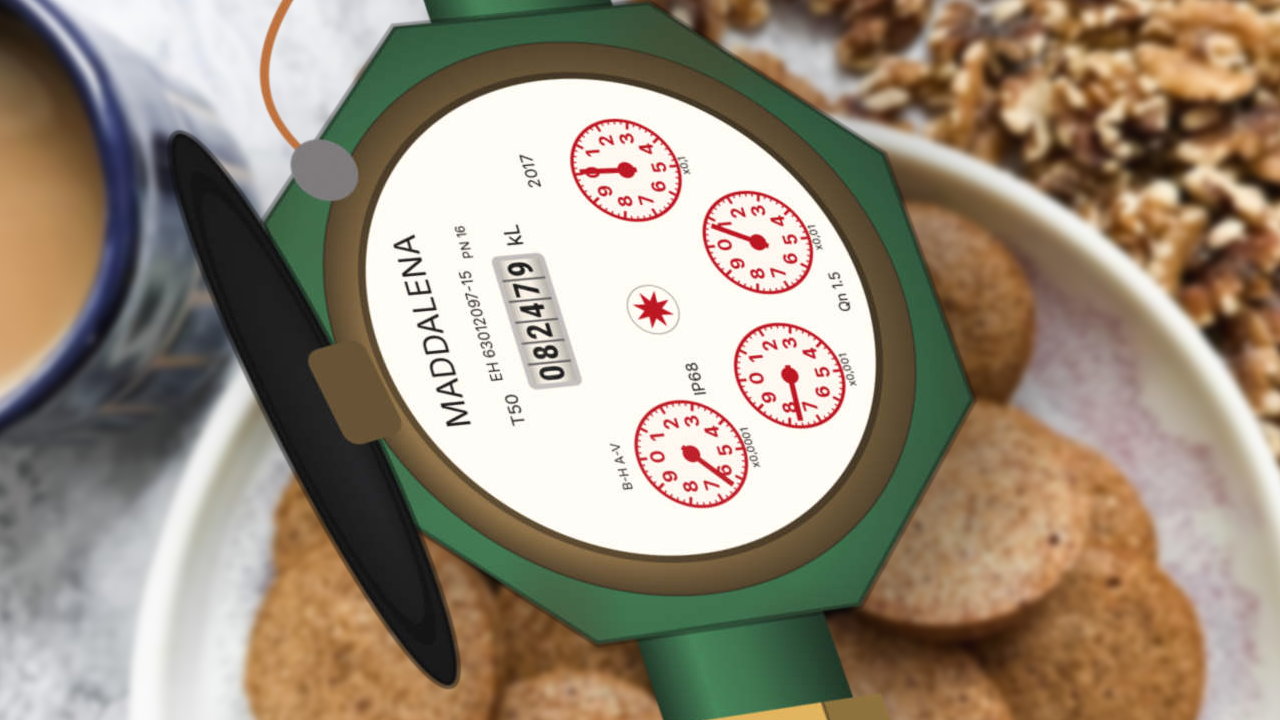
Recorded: 82479.0076 kL
